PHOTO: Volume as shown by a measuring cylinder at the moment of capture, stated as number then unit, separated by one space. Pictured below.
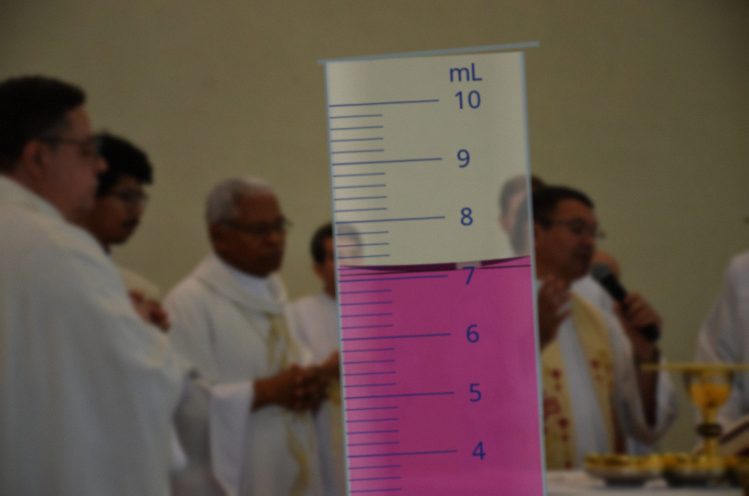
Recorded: 7.1 mL
